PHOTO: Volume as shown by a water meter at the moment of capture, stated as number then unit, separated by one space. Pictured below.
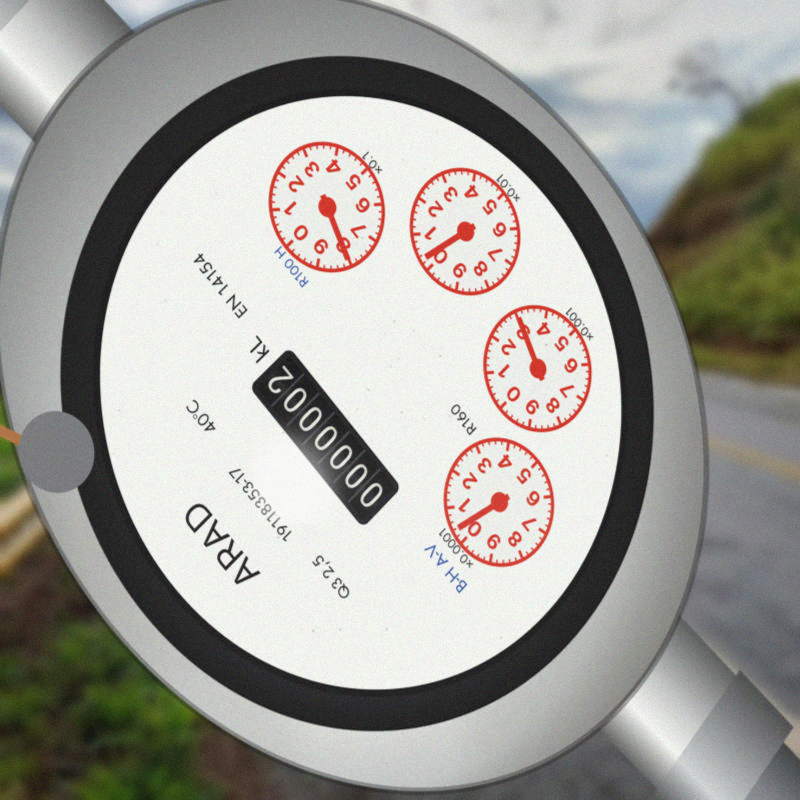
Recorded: 2.8030 kL
